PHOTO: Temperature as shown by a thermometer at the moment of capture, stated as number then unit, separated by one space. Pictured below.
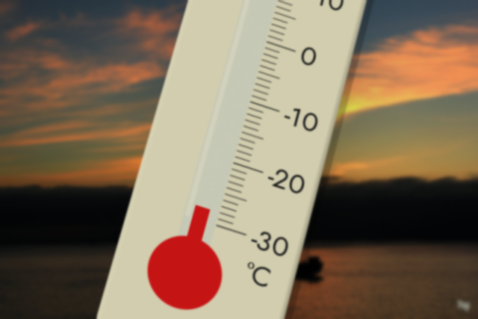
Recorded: -28 °C
